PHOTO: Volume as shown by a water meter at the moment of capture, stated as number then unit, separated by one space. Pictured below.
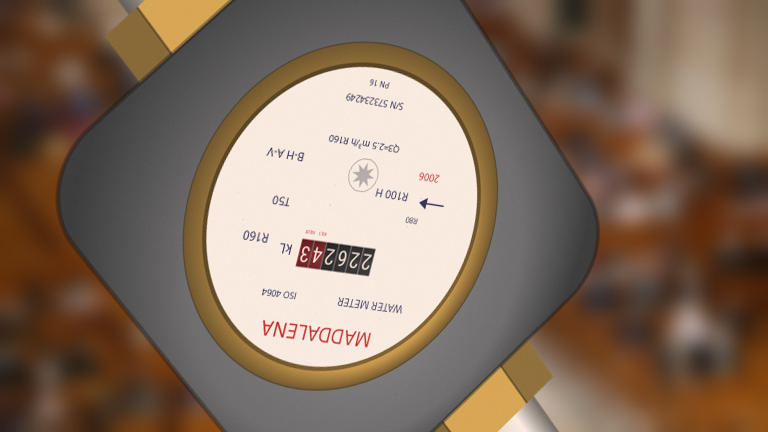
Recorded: 2262.43 kL
